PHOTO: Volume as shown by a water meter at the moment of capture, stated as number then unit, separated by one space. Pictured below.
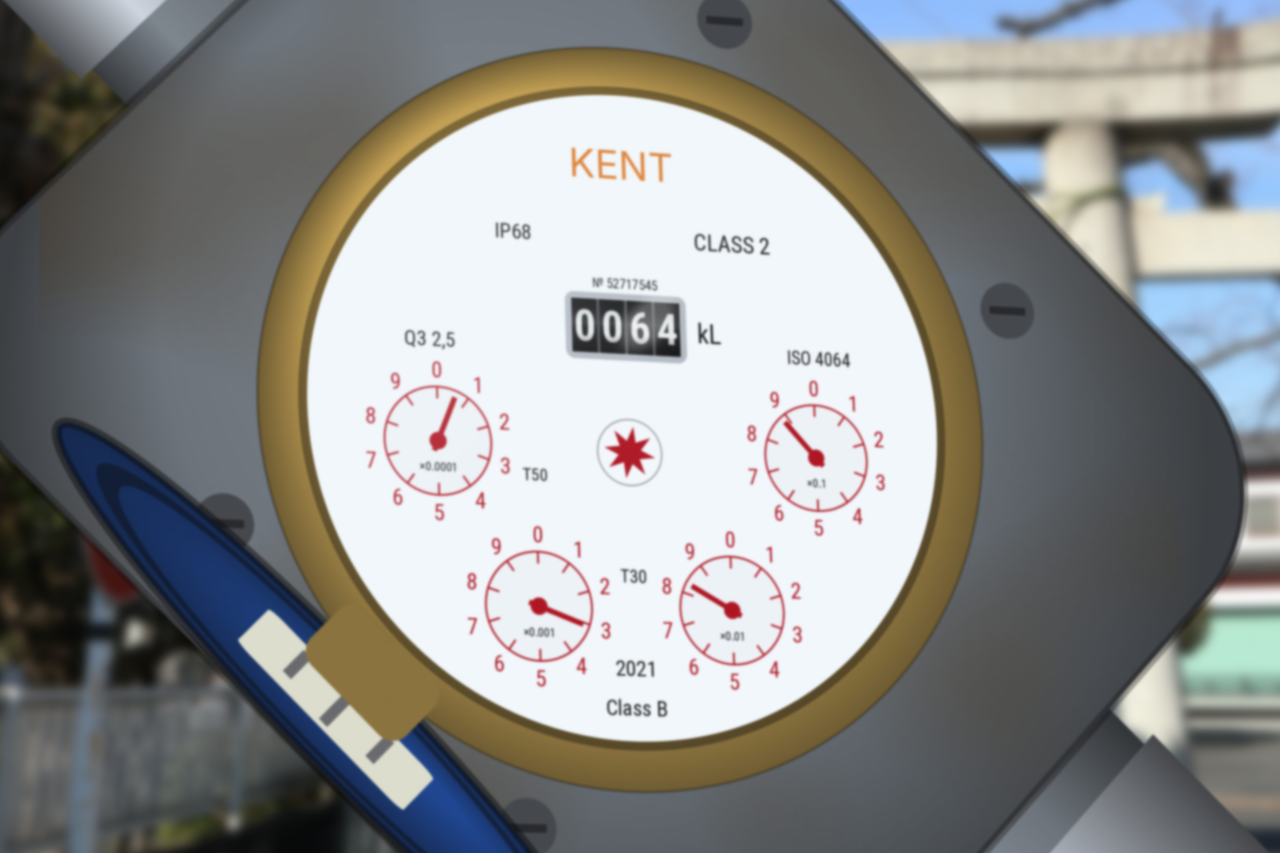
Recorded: 64.8830 kL
